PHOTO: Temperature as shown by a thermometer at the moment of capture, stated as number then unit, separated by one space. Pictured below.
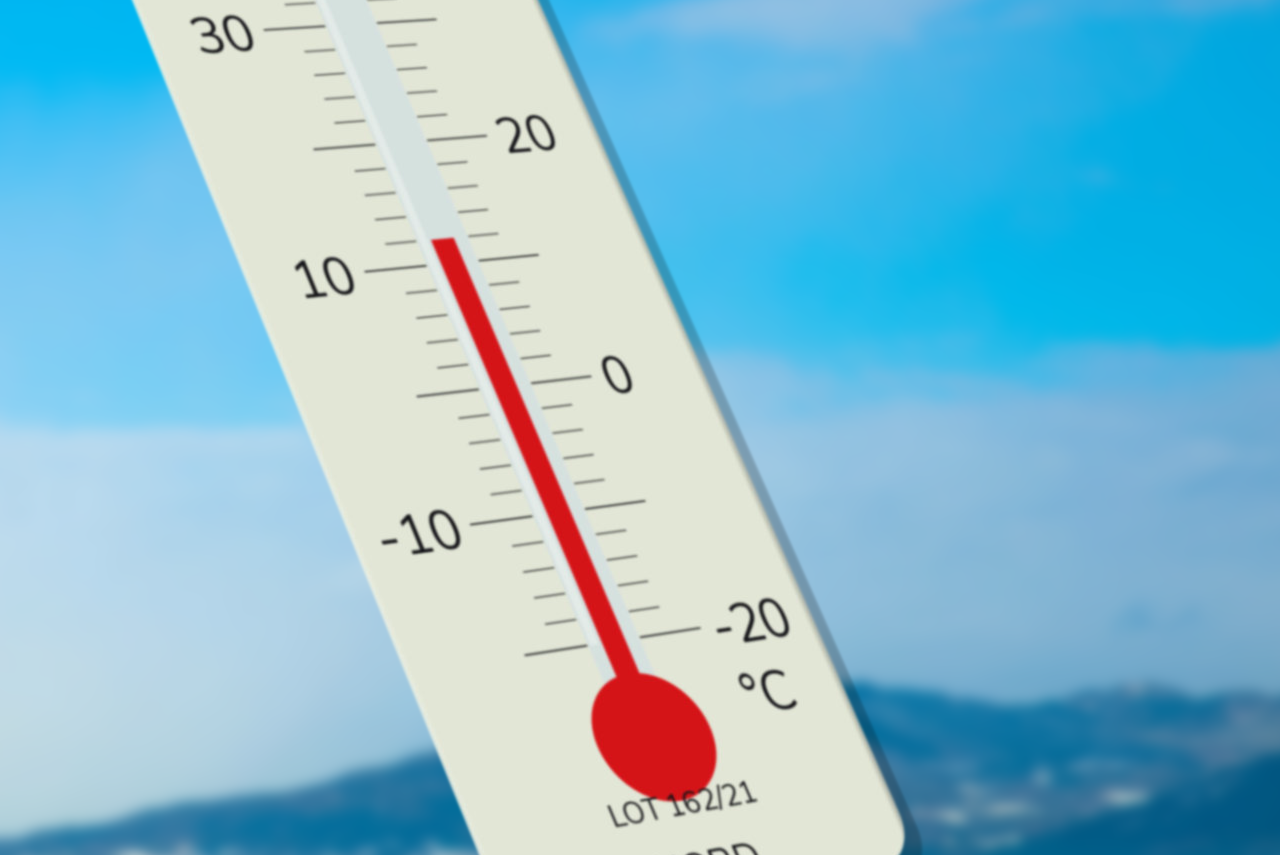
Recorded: 12 °C
